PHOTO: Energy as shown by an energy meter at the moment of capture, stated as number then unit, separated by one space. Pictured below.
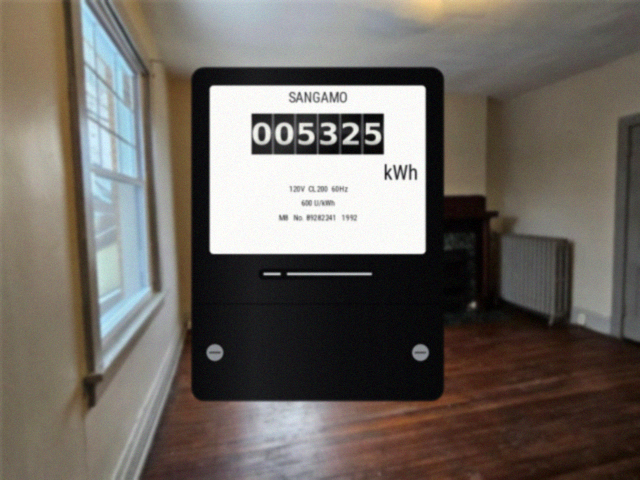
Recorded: 5325 kWh
